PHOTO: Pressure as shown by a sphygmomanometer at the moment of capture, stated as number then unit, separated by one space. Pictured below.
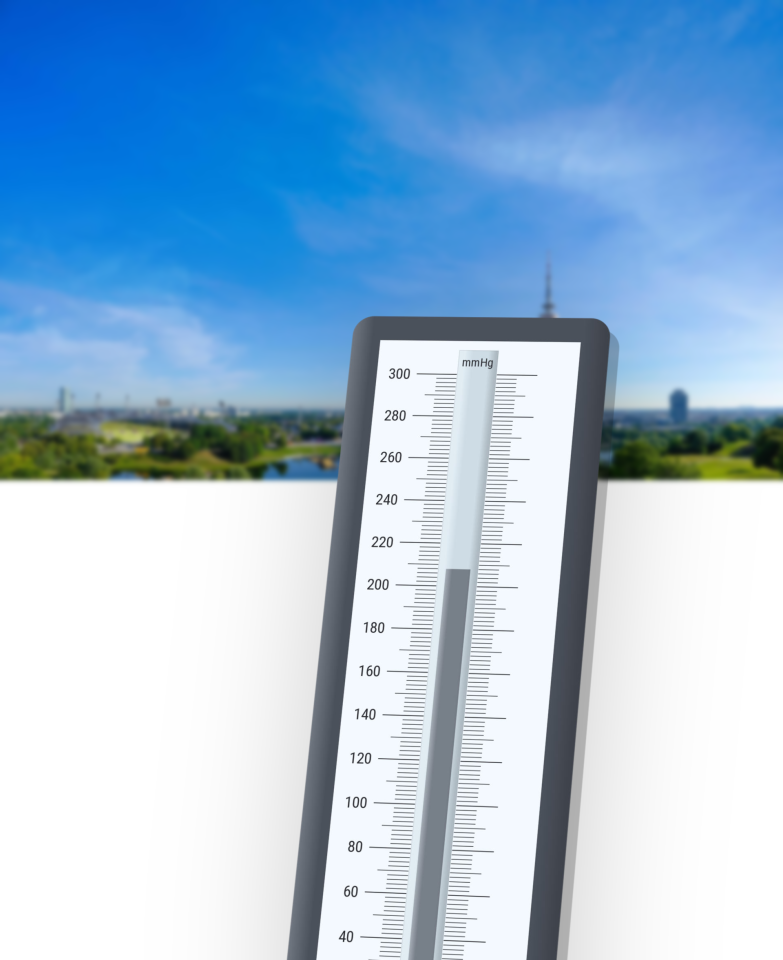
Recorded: 208 mmHg
